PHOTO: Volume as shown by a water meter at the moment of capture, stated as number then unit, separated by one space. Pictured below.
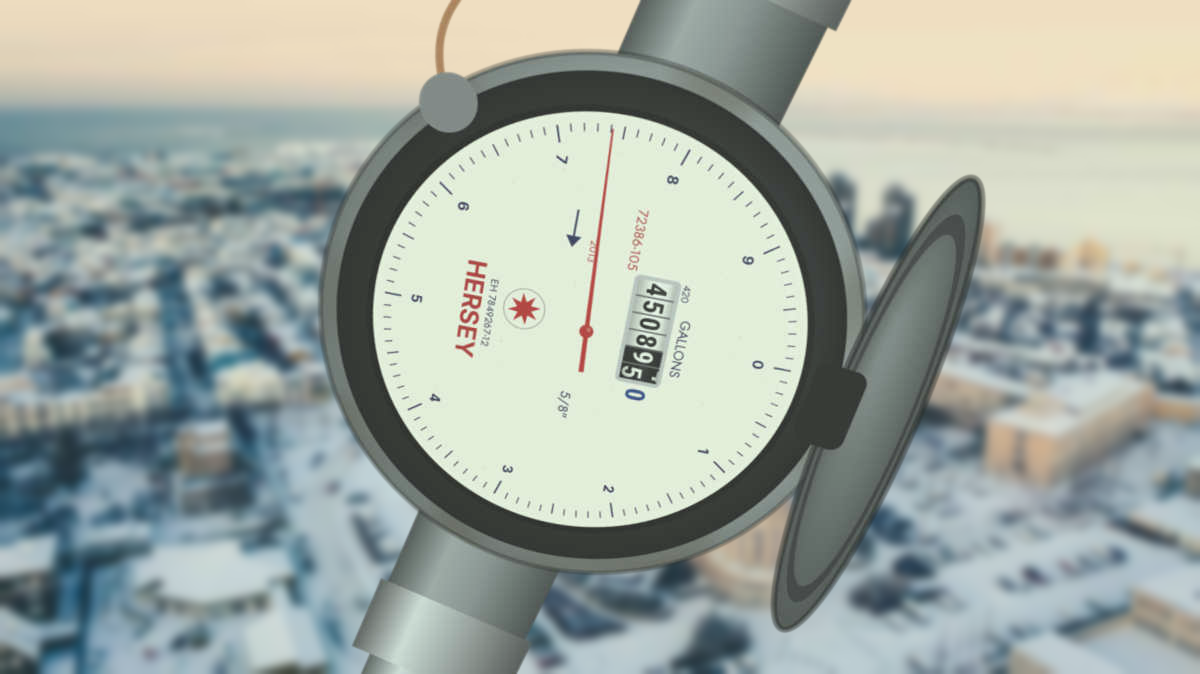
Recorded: 4508947.4 gal
